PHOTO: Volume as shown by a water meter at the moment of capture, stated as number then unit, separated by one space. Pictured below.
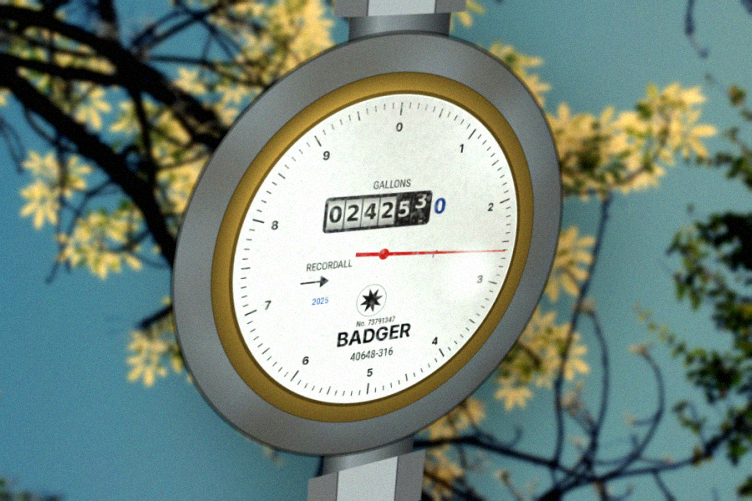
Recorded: 242532.6 gal
